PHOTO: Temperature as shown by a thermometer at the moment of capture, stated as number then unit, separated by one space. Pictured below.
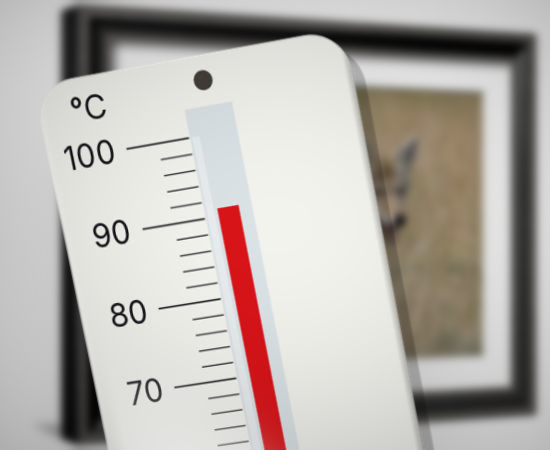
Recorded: 91 °C
